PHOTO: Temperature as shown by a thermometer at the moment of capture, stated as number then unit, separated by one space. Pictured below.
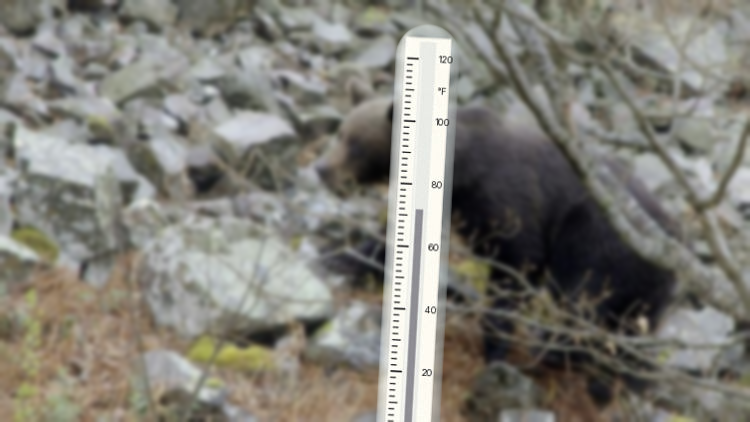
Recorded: 72 °F
